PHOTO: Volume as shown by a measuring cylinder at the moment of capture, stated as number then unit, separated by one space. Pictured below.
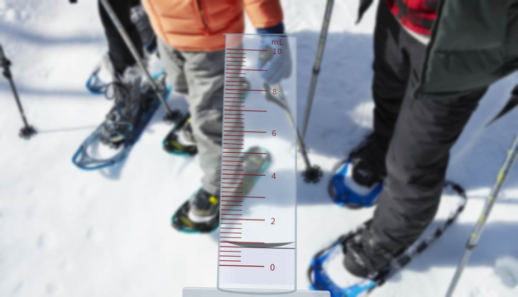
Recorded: 0.8 mL
